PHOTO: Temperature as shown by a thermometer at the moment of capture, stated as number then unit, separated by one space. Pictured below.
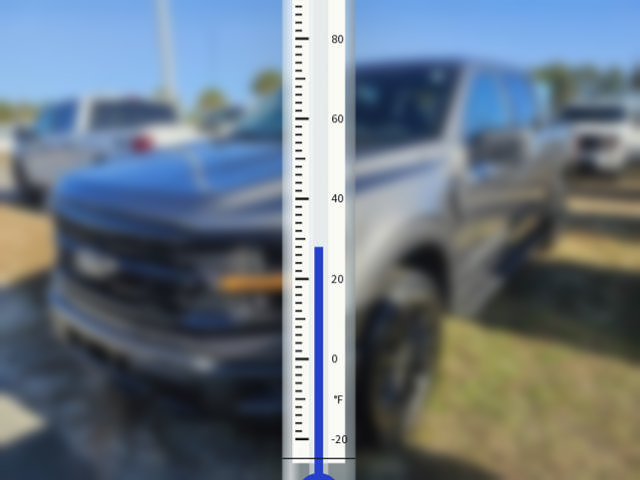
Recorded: 28 °F
